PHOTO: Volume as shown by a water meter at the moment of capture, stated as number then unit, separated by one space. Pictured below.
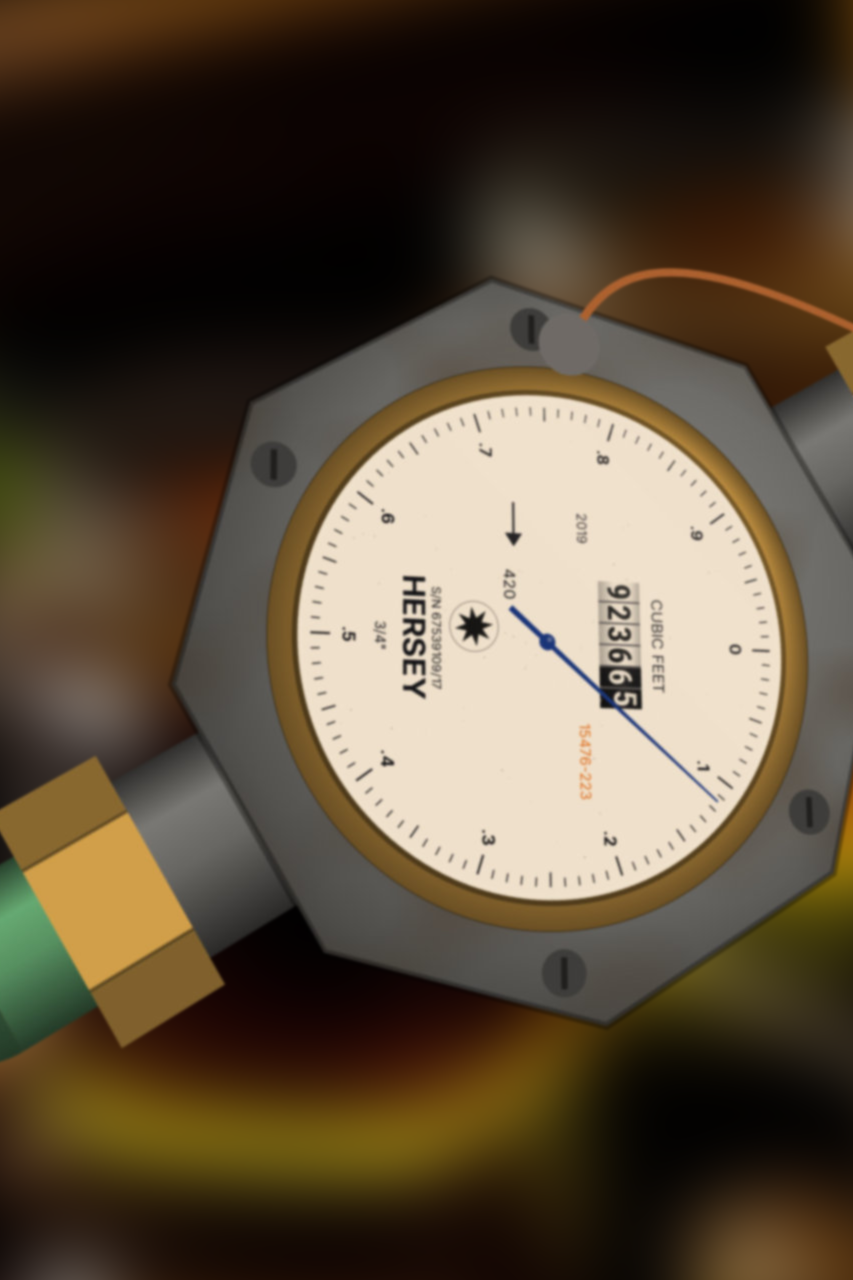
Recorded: 923665.11 ft³
